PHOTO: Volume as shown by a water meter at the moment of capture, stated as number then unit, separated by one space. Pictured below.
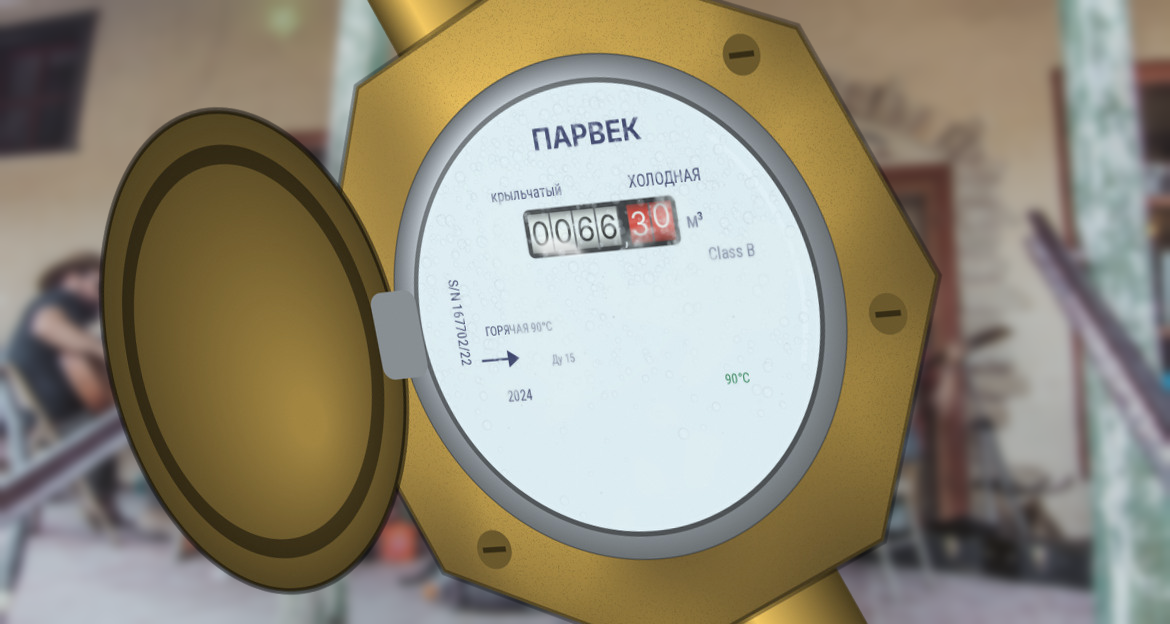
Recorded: 66.30 m³
